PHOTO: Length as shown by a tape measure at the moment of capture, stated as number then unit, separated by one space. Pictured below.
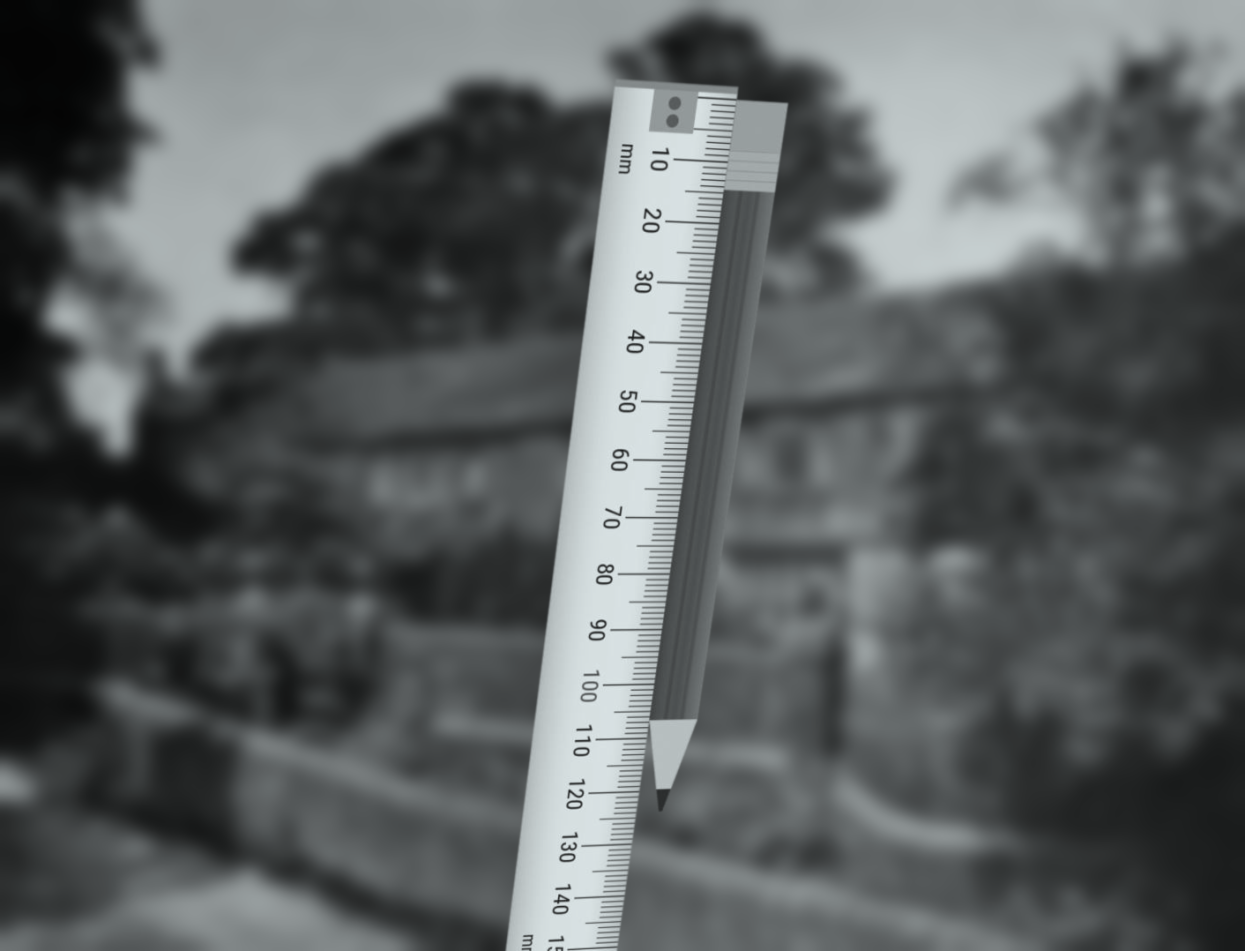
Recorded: 124 mm
